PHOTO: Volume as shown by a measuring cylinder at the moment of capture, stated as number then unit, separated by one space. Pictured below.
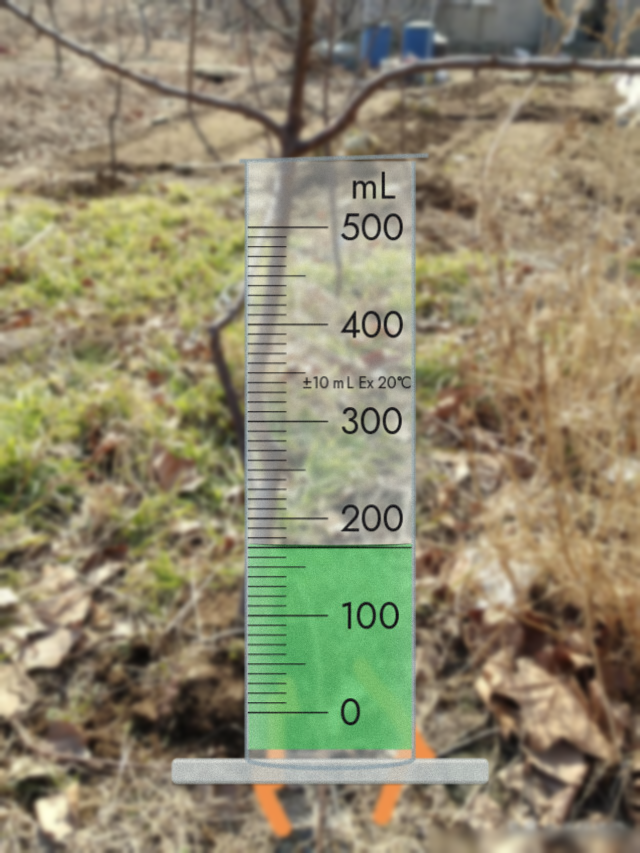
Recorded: 170 mL
